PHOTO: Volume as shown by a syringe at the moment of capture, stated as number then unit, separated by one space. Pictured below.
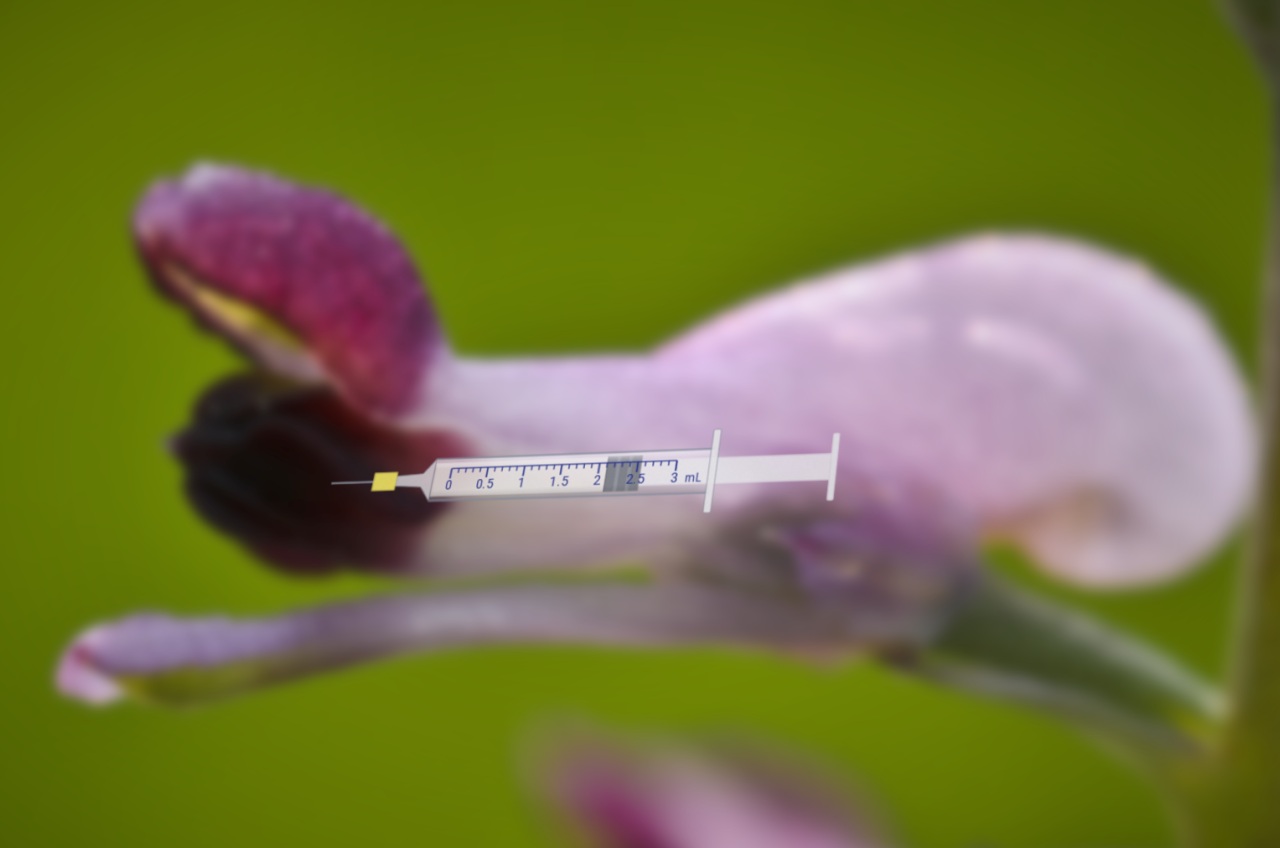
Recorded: 2.1 mL
